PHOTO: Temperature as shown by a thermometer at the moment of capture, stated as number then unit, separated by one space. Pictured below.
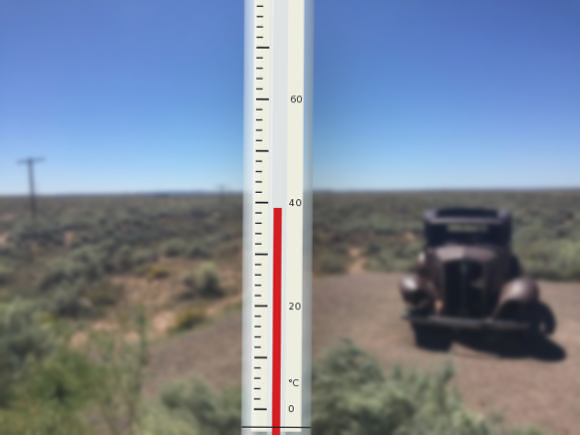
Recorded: 39 °C
